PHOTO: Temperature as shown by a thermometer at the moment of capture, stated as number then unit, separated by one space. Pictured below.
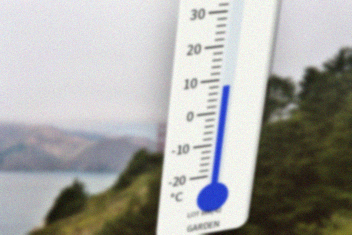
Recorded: 8 °C
